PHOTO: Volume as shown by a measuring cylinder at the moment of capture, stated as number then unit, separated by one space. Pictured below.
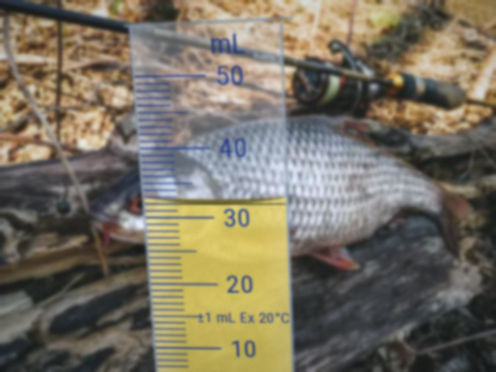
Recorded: 32 mL
